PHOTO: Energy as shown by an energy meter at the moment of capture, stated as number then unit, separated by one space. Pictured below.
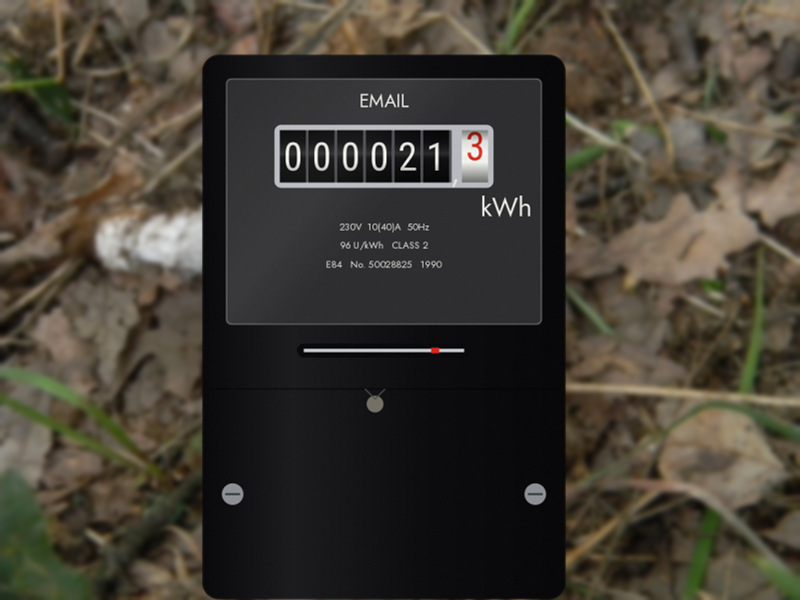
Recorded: 21.3 kWh
